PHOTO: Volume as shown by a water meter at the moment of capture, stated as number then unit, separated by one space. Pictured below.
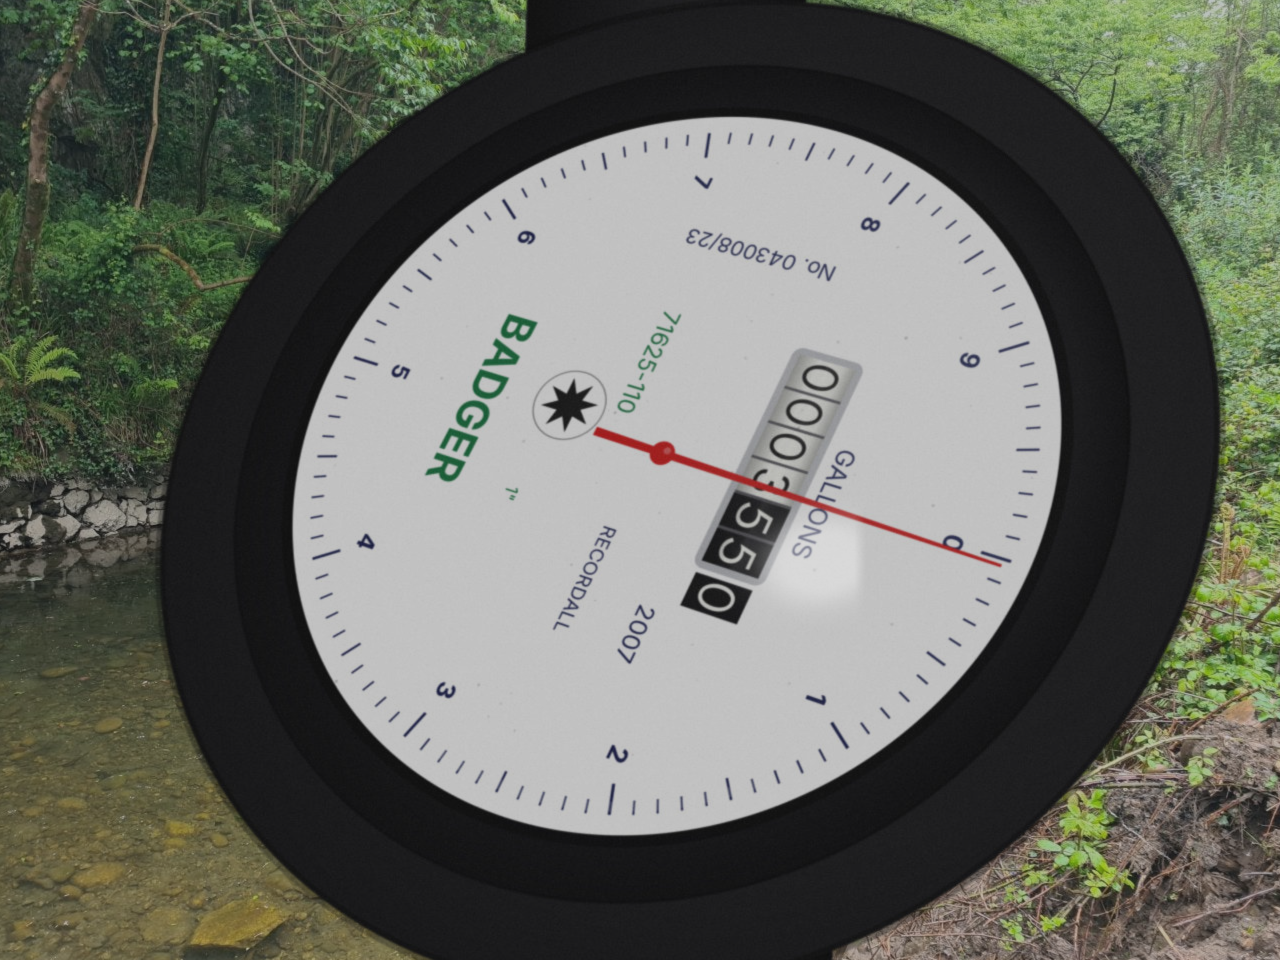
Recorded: 3550.0 gal
